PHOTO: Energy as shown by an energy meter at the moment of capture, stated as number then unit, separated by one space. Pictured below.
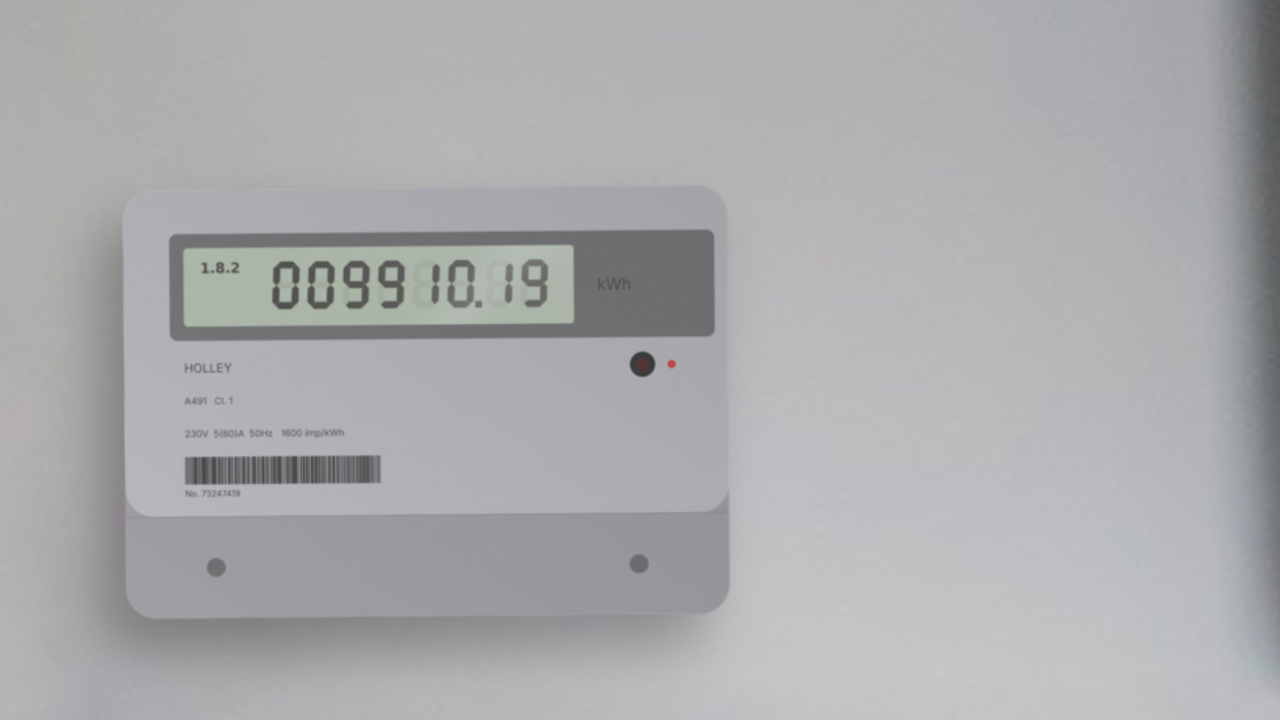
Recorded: 9910.19 kWh
